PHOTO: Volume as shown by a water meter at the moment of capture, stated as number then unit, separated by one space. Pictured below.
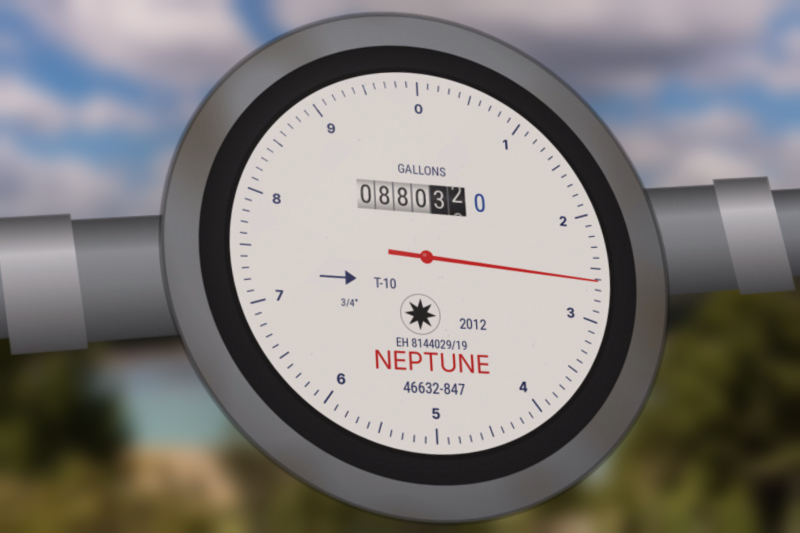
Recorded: 880322.6 gal
